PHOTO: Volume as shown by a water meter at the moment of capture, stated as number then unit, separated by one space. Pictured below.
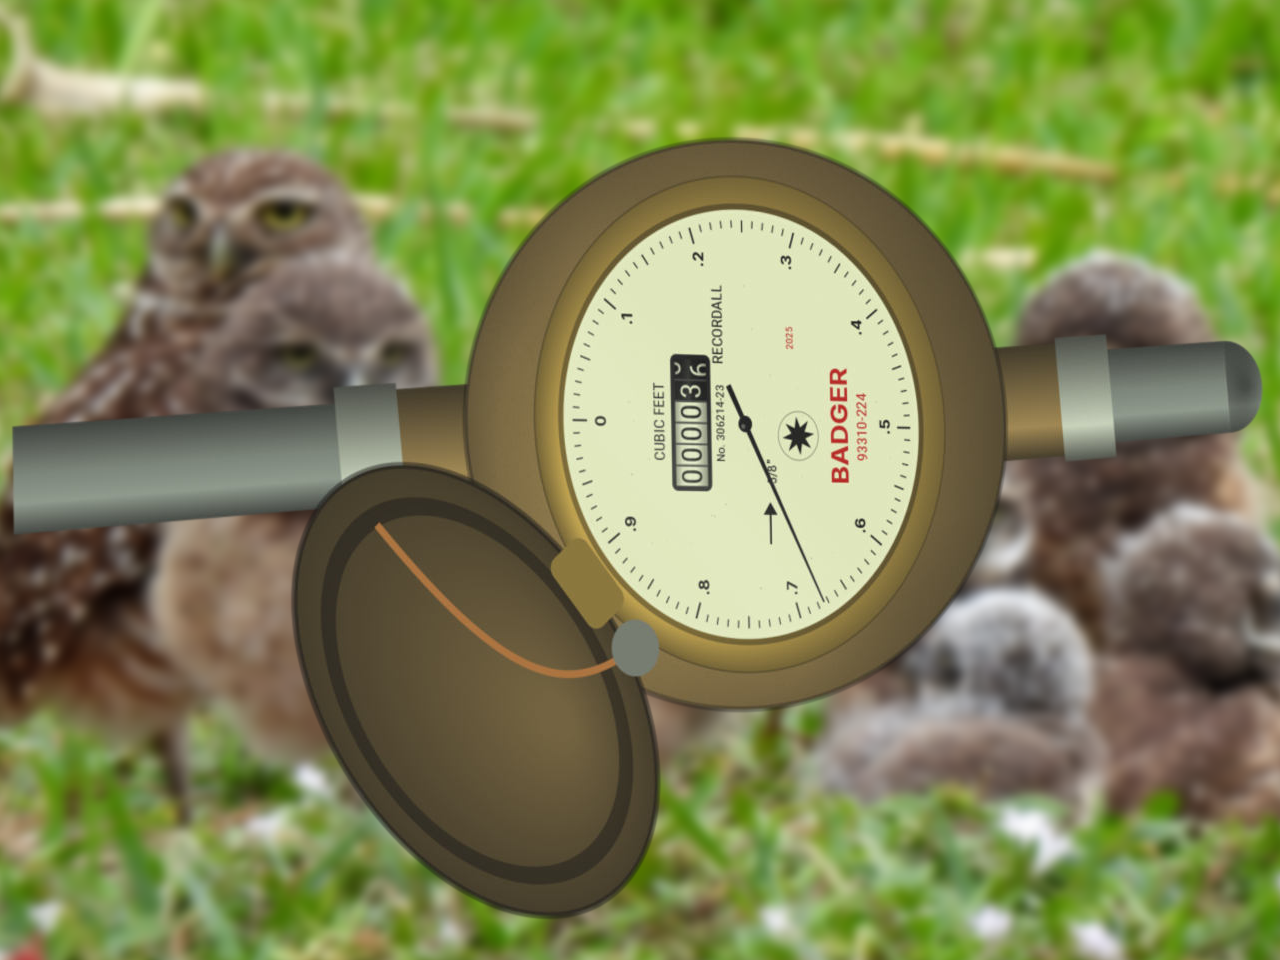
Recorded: 35.67 ft³
